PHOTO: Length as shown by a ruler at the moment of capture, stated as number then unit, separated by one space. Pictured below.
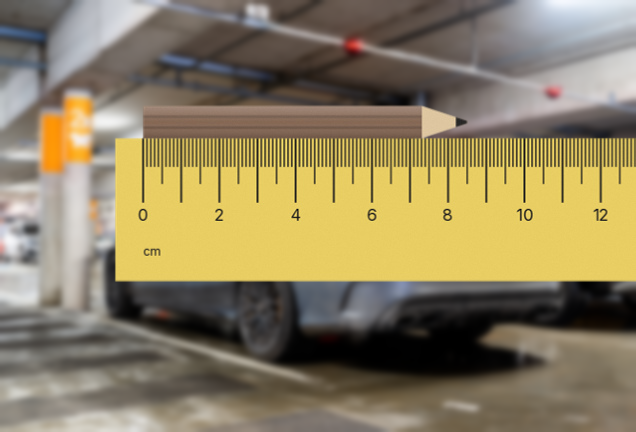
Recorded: 8.5 cm
